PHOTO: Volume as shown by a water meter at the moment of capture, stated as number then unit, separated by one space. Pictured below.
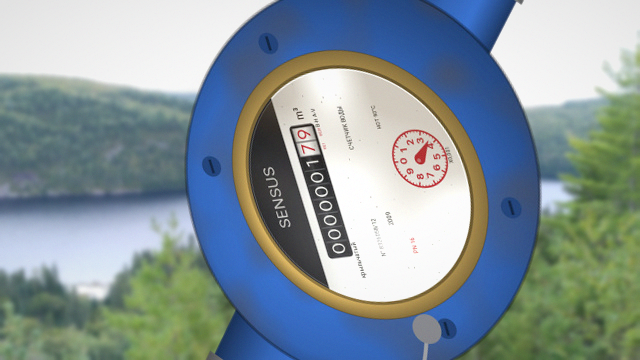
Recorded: 1.793 m³
